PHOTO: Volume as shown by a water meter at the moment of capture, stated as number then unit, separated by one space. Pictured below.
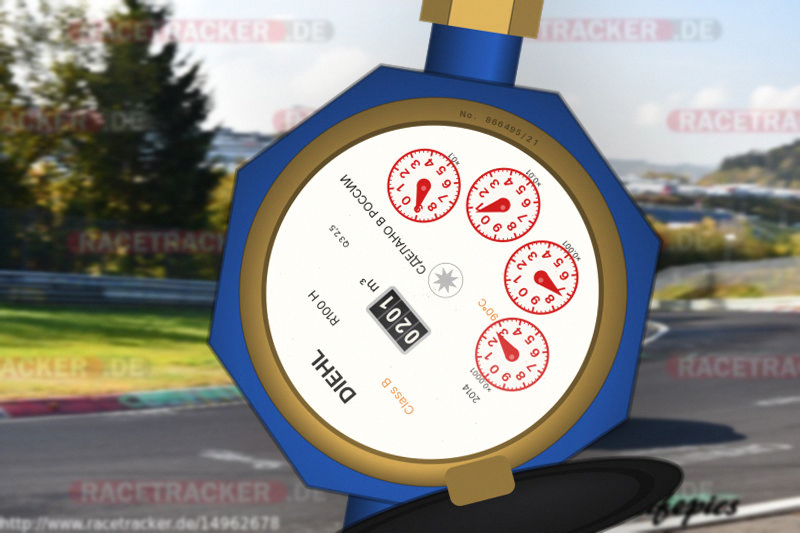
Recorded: 200.9072 m³
